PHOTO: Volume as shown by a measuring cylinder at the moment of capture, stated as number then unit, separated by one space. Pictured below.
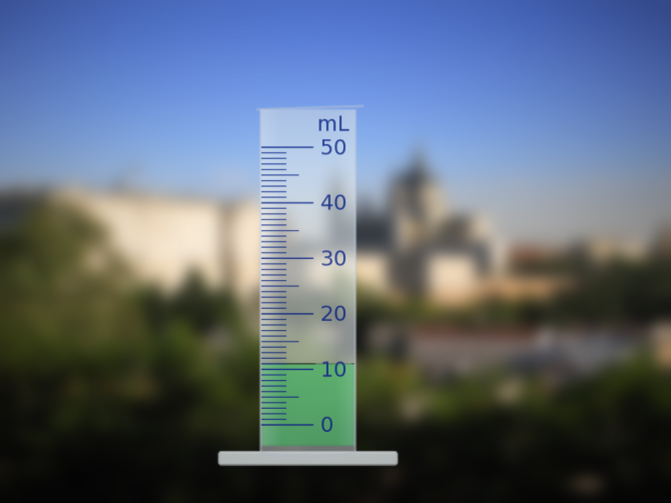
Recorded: 11 mL
